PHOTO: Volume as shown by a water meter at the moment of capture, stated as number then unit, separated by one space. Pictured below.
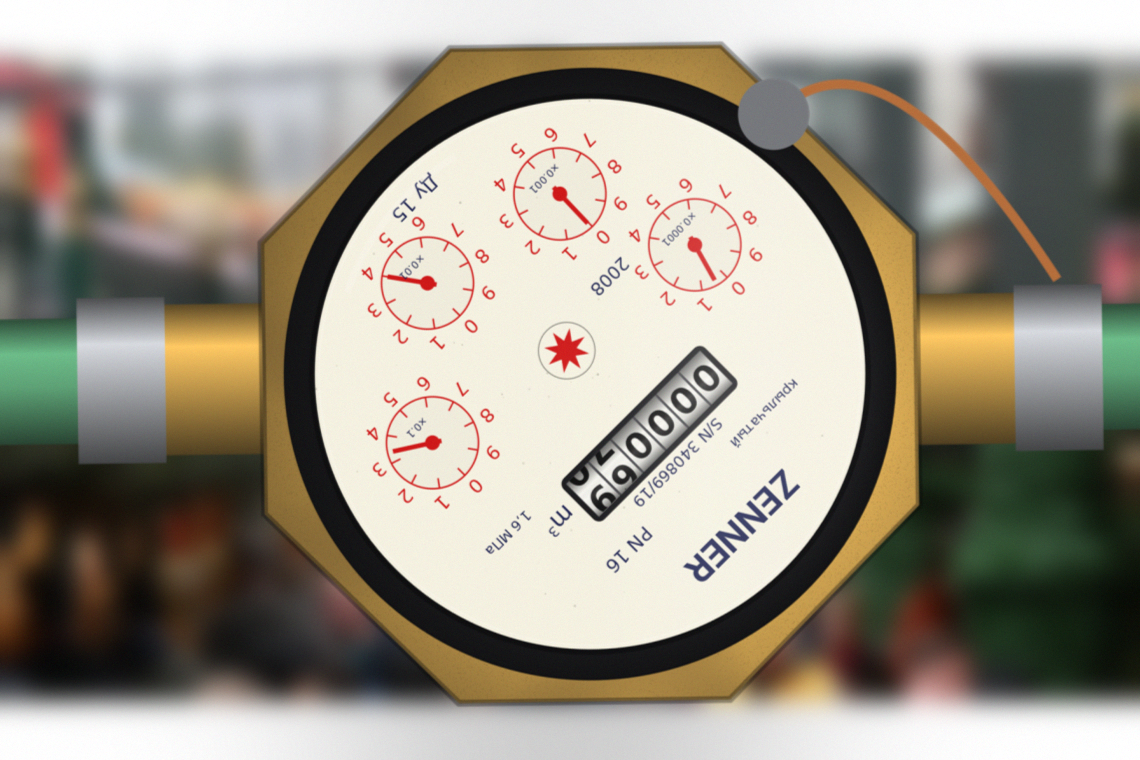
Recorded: 69.3400 m³
